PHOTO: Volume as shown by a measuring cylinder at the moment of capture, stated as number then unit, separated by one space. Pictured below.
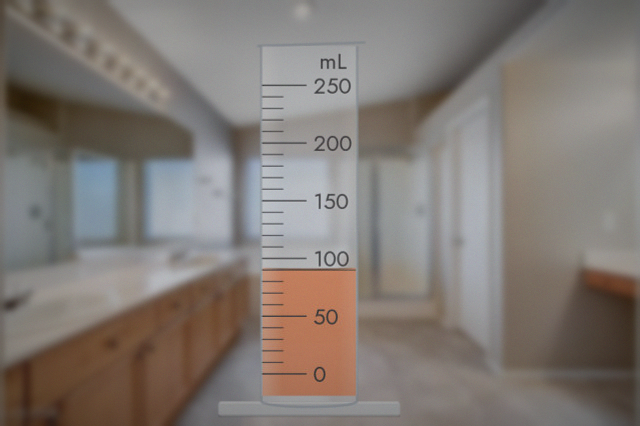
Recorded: 90 mL
